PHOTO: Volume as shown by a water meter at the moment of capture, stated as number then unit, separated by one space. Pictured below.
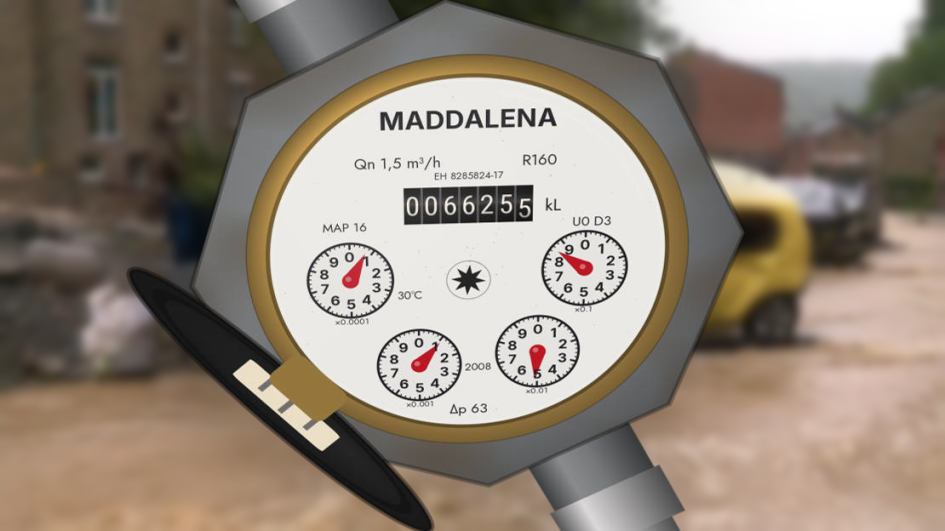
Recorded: 66254.8510 kL
